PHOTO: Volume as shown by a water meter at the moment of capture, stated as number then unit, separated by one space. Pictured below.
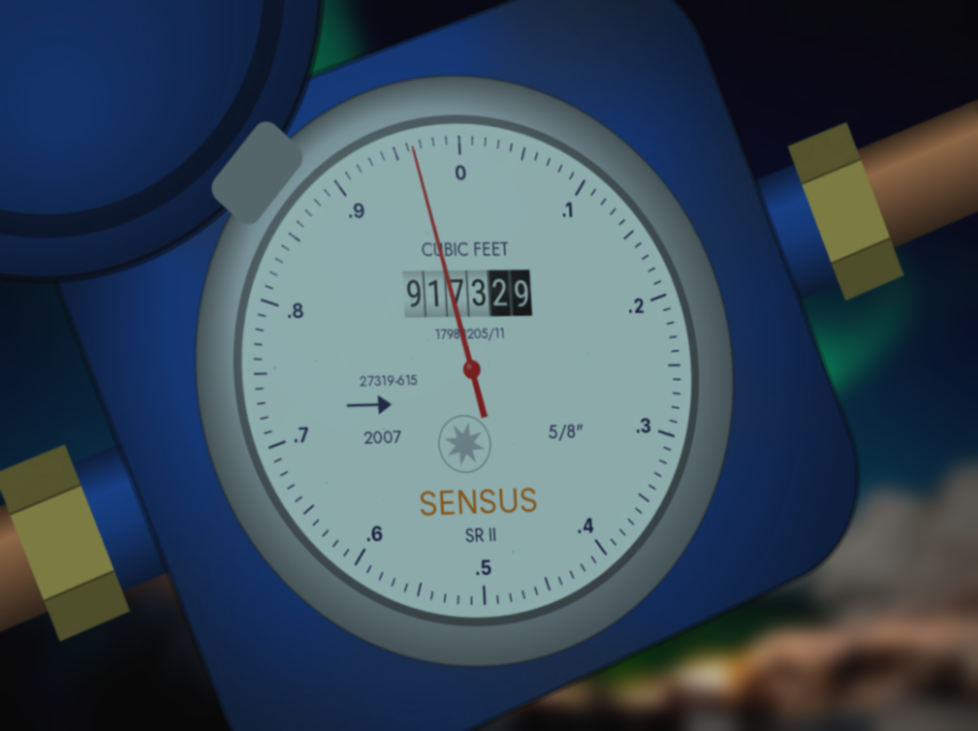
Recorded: 917328.96 ft³
